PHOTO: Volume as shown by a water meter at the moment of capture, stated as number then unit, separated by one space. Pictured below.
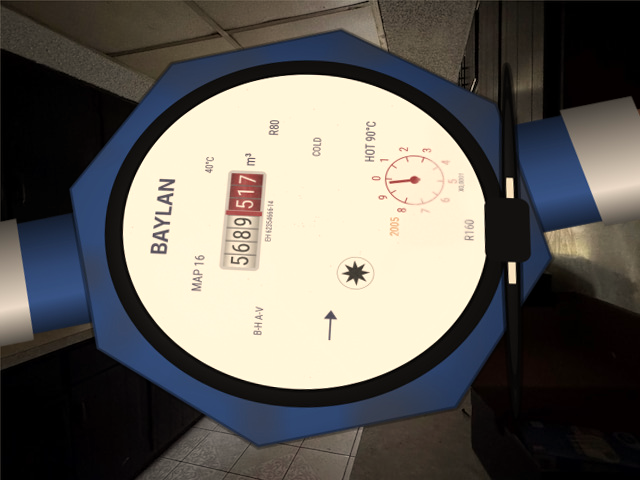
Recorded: 5689.5169 m³
